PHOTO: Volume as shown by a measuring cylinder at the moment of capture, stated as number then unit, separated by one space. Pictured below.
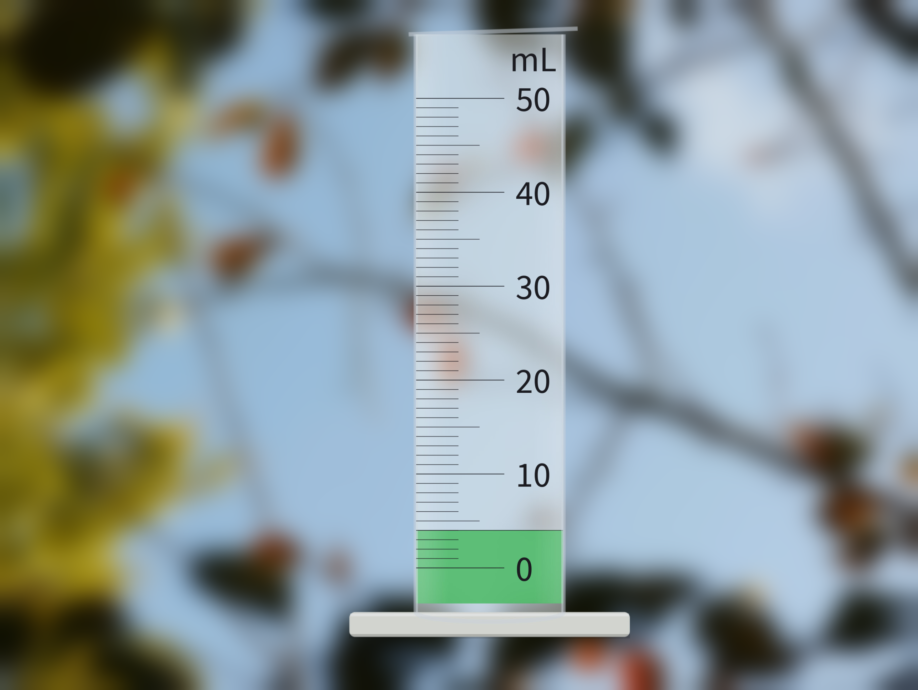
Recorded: 4 mL
